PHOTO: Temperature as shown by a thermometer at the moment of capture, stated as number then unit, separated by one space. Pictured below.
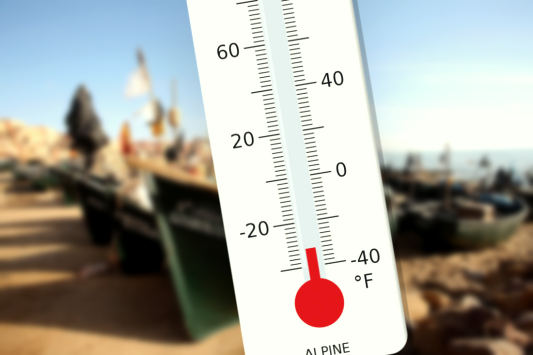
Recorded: -32 °F
